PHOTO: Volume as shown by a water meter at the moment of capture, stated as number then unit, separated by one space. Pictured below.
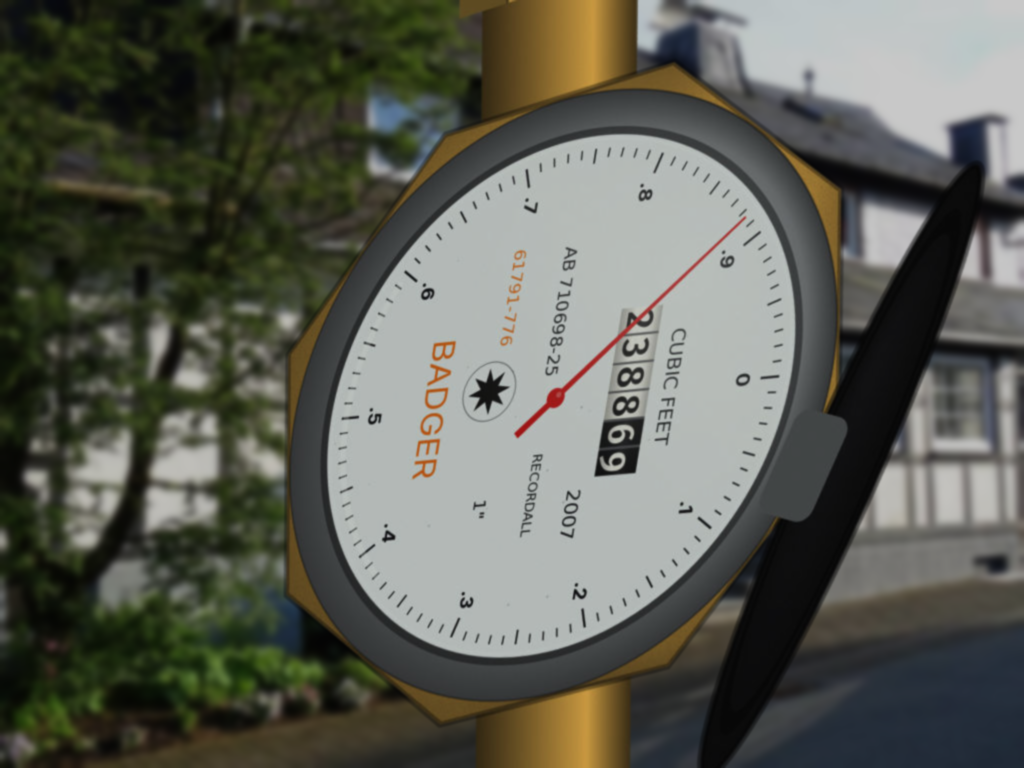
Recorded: 238868.88 ft³
